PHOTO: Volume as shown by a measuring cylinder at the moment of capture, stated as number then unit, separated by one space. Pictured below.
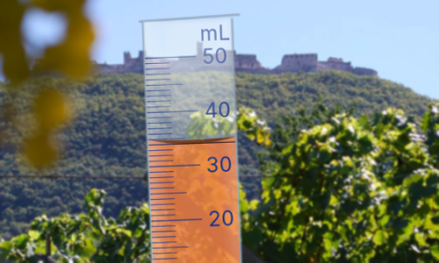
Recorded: 34 mL
